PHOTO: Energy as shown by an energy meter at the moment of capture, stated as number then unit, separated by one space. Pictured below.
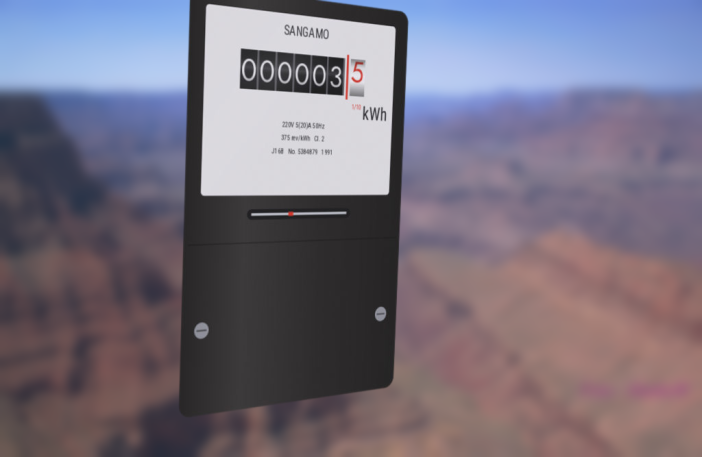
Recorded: 3.5 kWh
